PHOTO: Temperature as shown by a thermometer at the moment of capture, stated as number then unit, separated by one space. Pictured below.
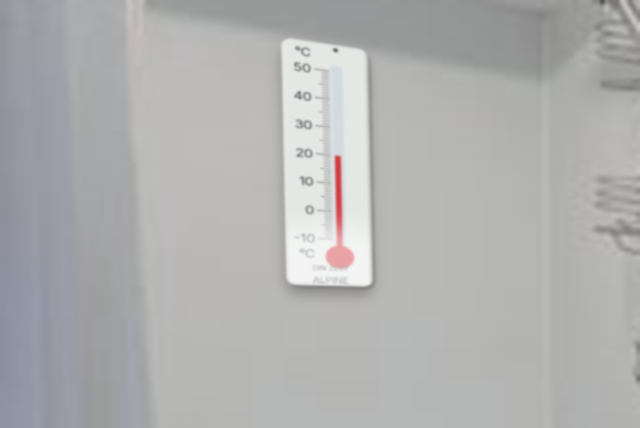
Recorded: 20 °C
